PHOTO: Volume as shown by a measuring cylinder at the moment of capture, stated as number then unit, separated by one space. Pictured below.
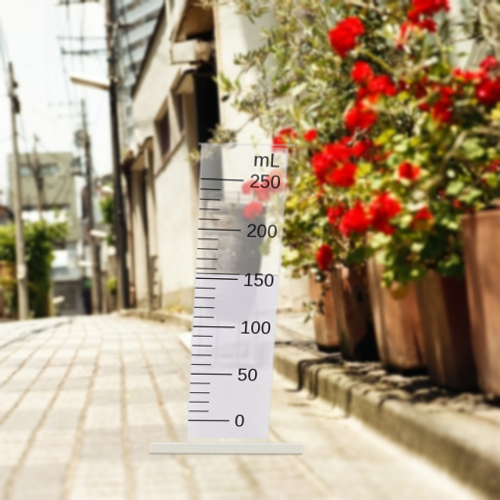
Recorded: 155 mL
